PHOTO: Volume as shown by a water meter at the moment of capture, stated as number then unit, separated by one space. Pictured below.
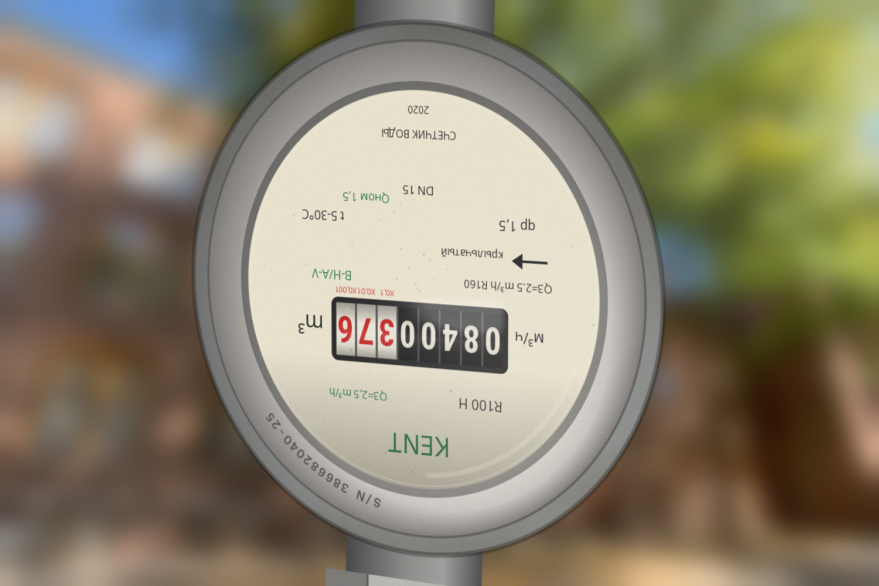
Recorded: 8400.376 m³
